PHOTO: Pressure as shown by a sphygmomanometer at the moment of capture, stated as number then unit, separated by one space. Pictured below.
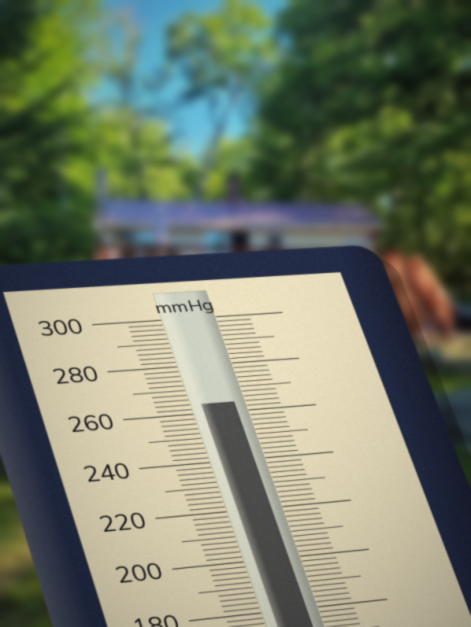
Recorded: 264 mmHg
